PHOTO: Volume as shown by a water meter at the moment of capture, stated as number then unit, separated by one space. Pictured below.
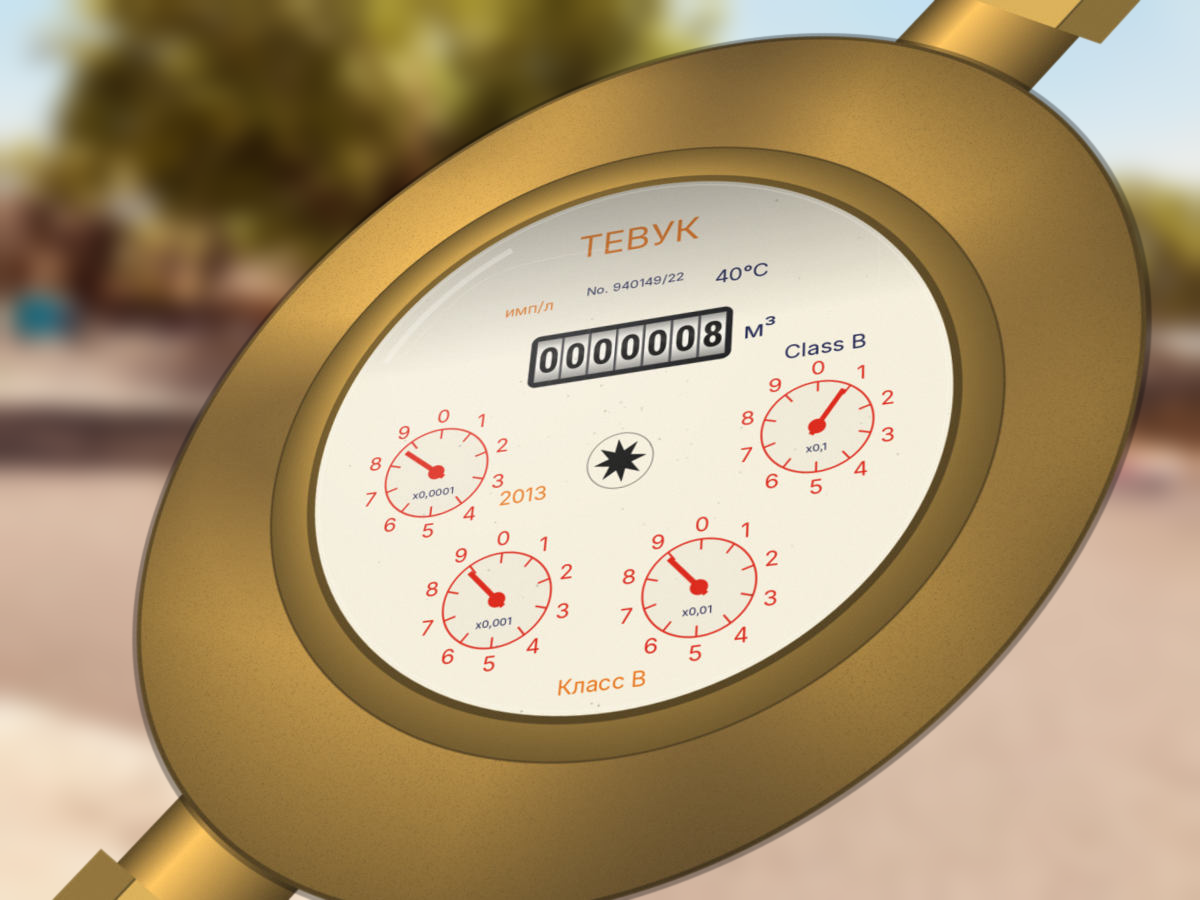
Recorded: 8.0888 m³
